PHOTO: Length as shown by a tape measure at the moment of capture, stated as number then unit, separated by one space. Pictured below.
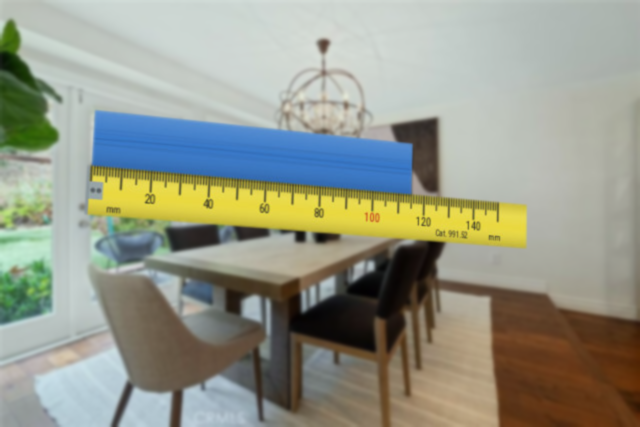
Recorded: 115 mm
